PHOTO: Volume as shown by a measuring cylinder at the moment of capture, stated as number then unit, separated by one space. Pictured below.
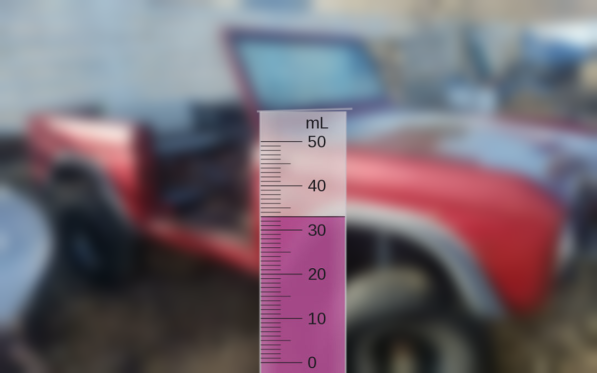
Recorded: 33 mL
